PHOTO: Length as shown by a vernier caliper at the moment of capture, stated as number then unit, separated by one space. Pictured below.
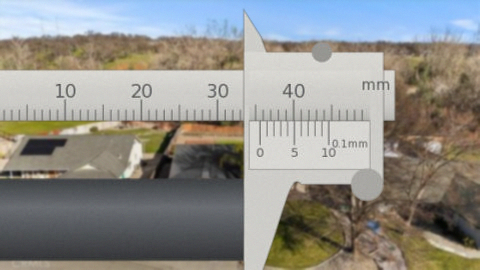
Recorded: 35.6 mm
